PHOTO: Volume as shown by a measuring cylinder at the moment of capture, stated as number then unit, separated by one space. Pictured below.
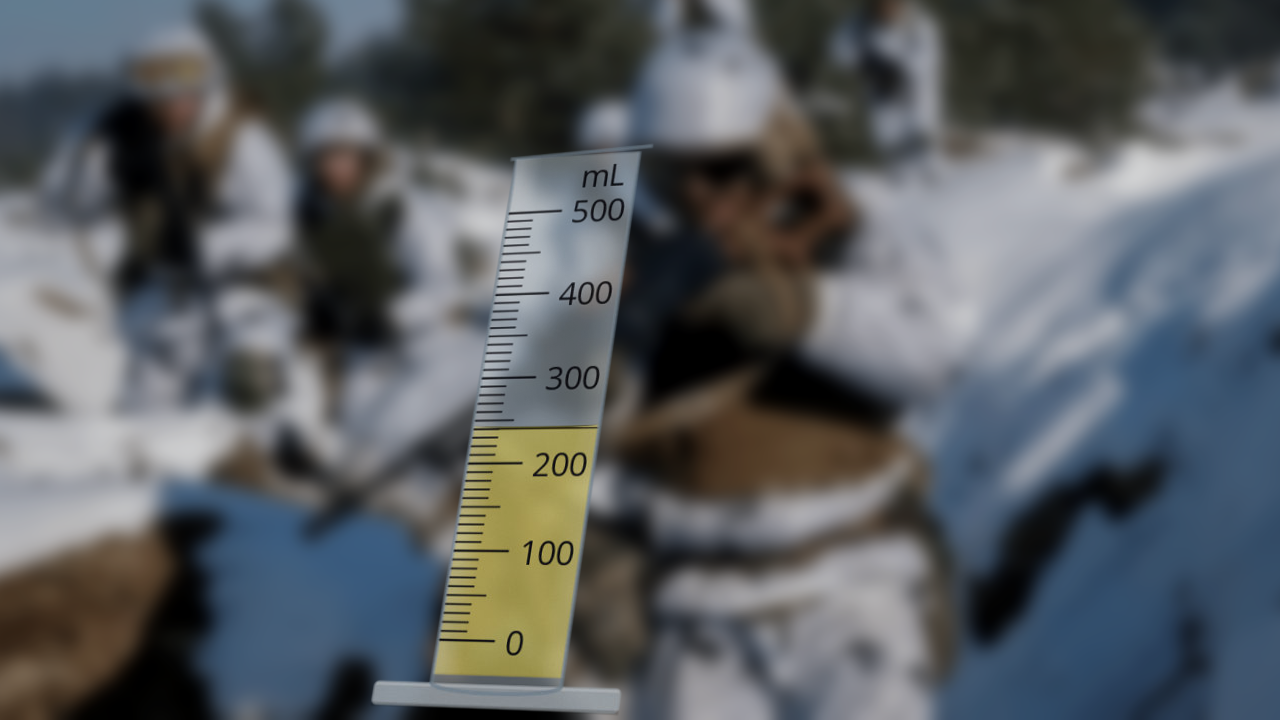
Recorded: 240 mL
